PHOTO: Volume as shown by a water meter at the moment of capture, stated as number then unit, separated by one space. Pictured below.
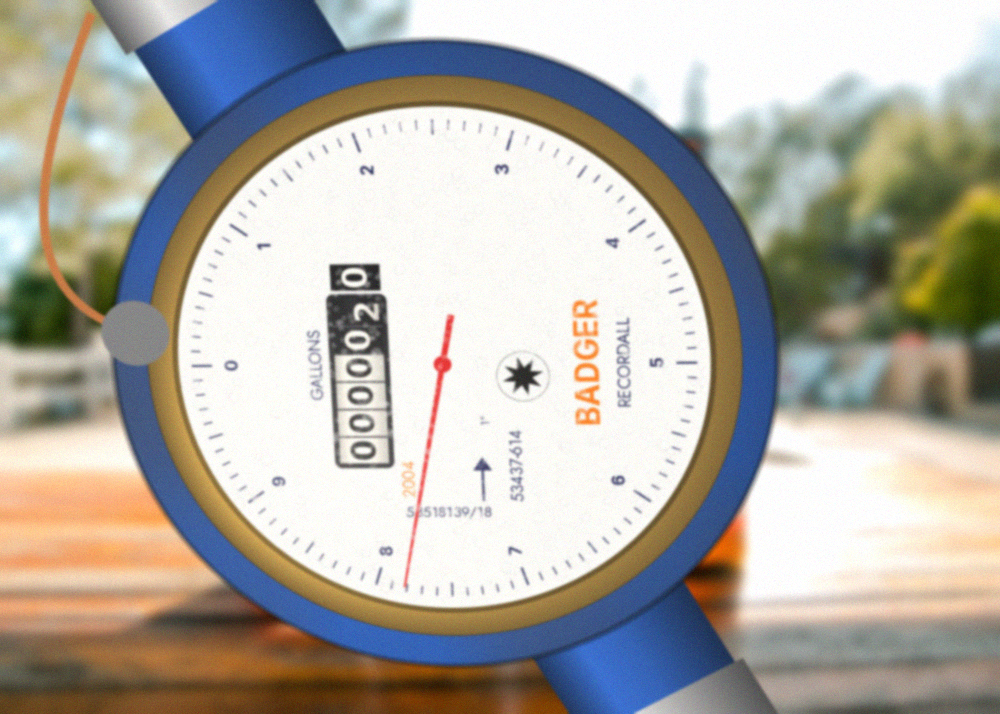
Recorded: 17.8 gal
